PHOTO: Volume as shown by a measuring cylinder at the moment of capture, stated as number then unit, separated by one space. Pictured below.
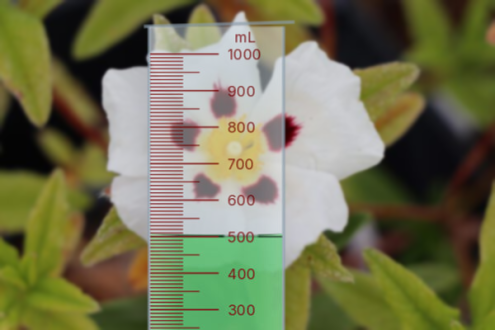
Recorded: 500 mL
